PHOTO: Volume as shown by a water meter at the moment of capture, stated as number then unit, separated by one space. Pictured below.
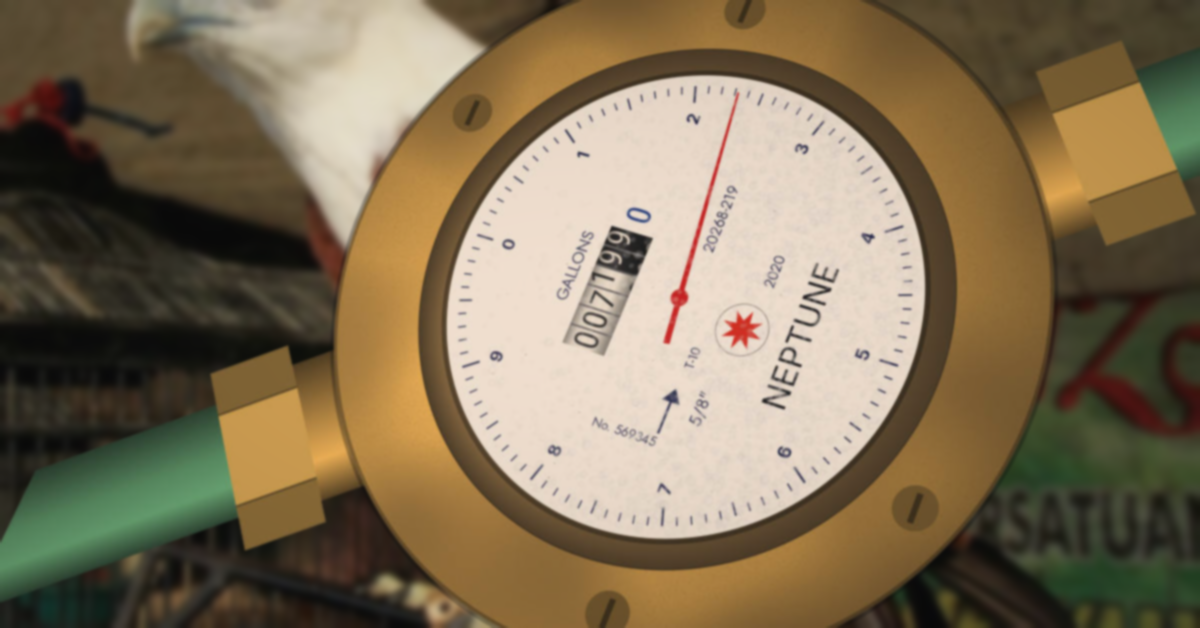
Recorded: 71992.3 gal
